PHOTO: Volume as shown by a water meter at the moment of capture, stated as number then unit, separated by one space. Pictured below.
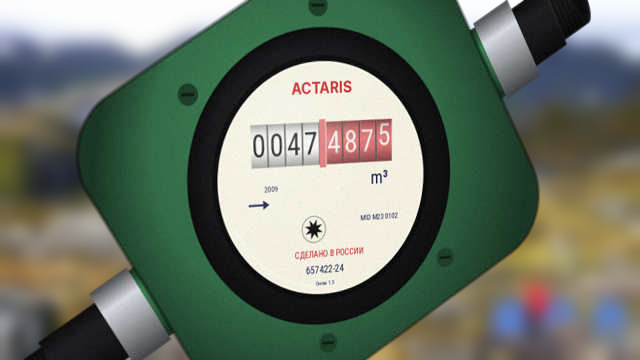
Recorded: 47.4875 m³
